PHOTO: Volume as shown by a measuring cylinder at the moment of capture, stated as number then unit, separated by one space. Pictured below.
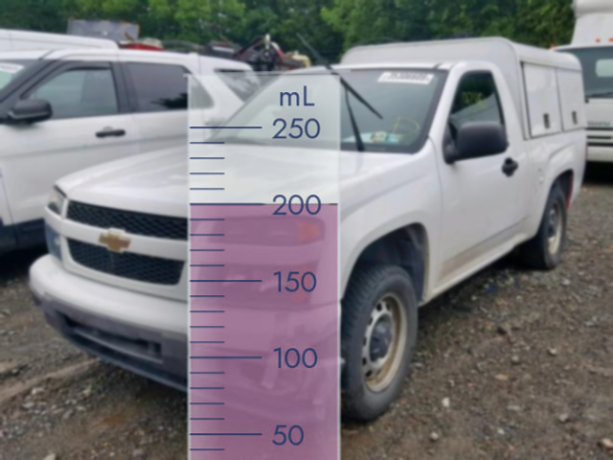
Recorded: 200 mL
